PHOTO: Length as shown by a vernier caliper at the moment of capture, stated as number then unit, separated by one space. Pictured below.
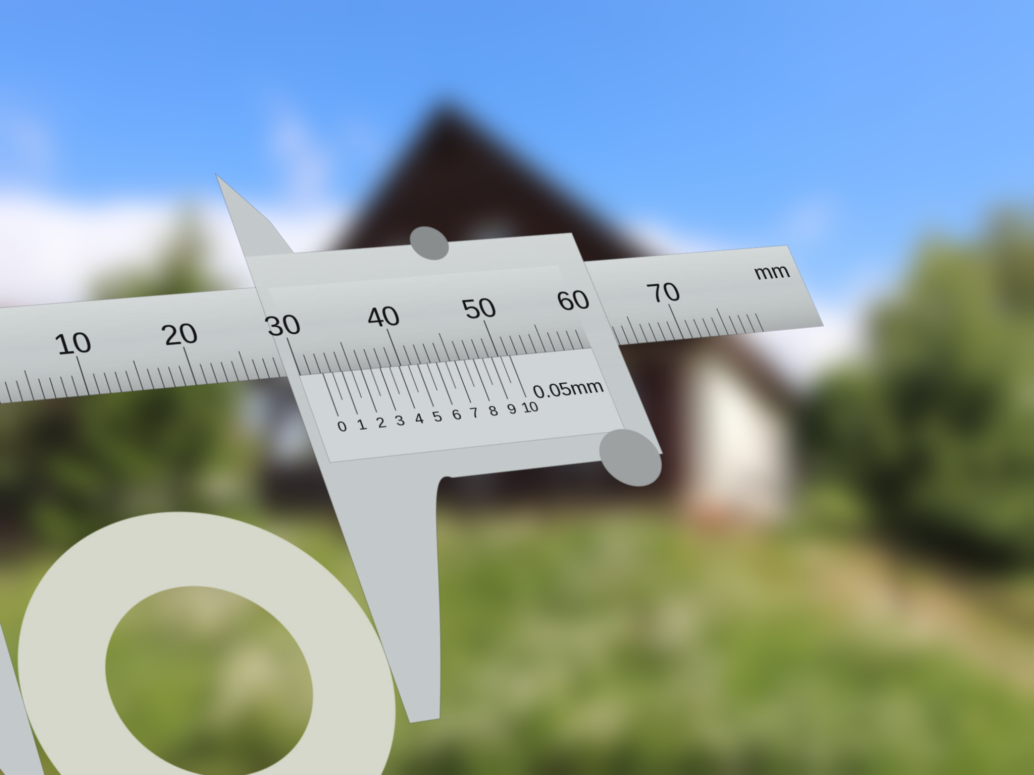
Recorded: 32.2 mm
